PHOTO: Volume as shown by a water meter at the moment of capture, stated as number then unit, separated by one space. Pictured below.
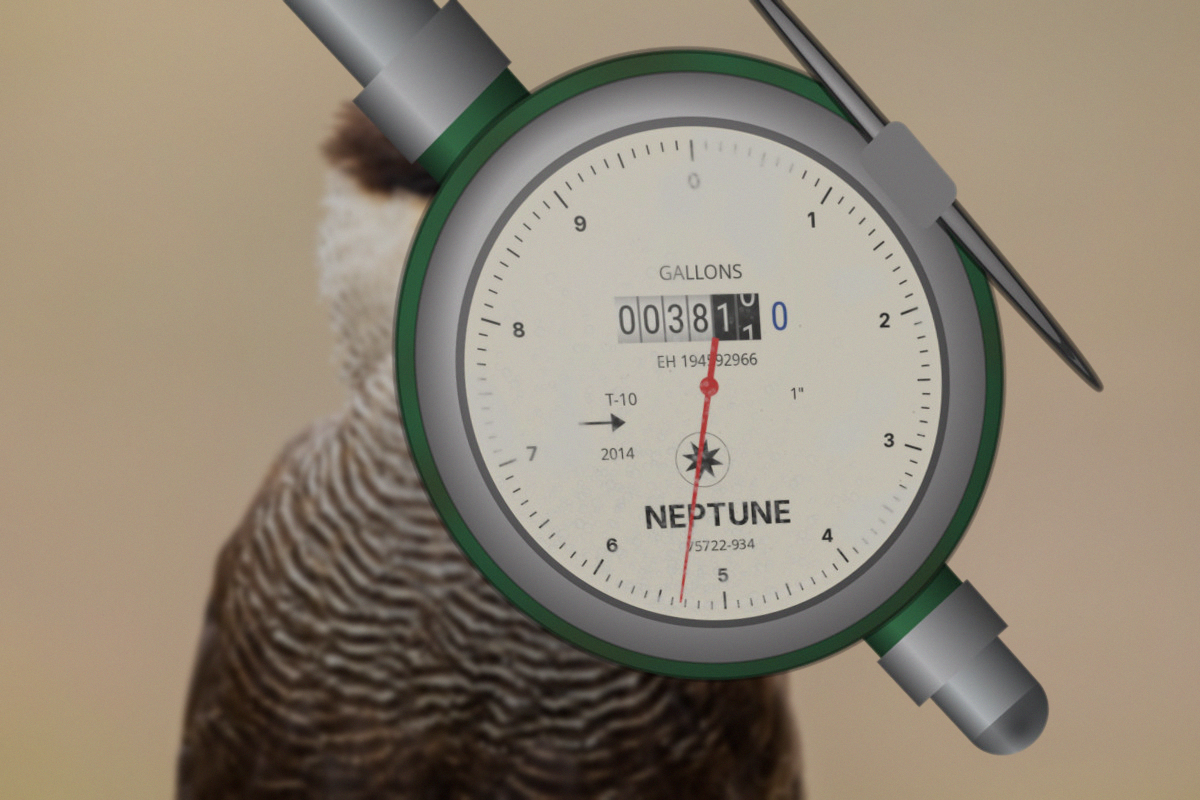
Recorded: 38105.3 gal
